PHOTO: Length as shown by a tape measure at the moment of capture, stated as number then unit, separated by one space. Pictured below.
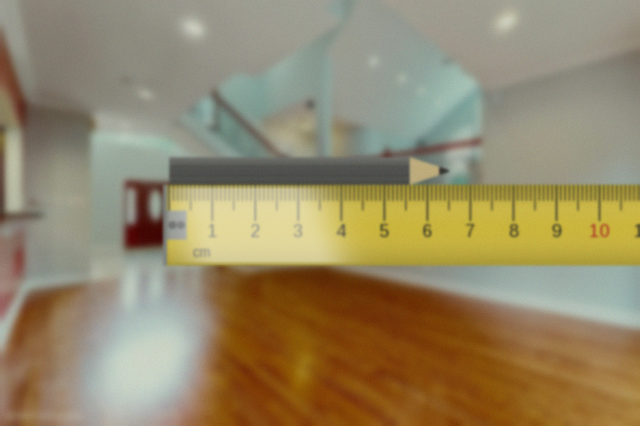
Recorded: 6.5 cm
